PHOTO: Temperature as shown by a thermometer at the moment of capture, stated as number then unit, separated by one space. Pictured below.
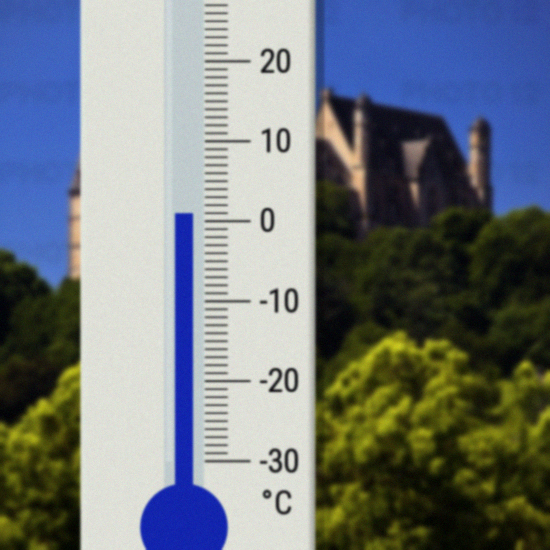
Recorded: 1 °C
